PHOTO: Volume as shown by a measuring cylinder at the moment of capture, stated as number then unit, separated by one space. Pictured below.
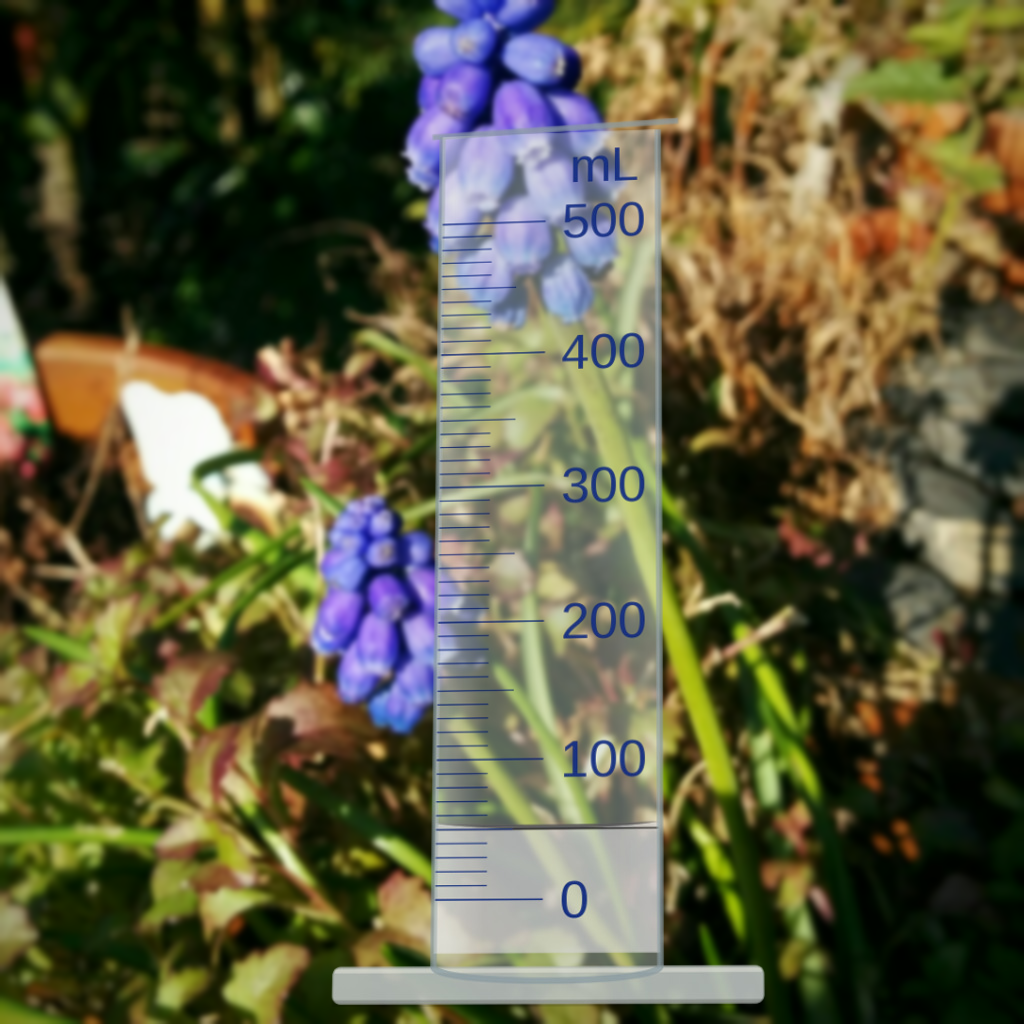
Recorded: 50 mL
